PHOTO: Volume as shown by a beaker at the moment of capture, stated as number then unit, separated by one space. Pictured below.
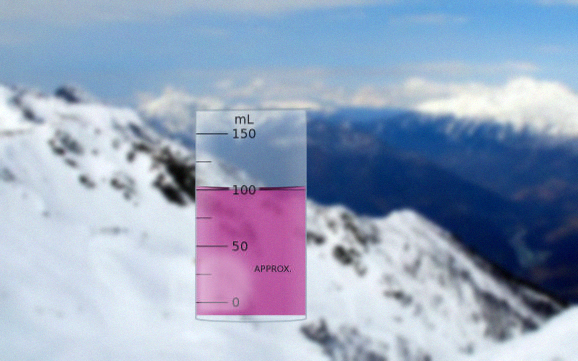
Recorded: 100 mL
